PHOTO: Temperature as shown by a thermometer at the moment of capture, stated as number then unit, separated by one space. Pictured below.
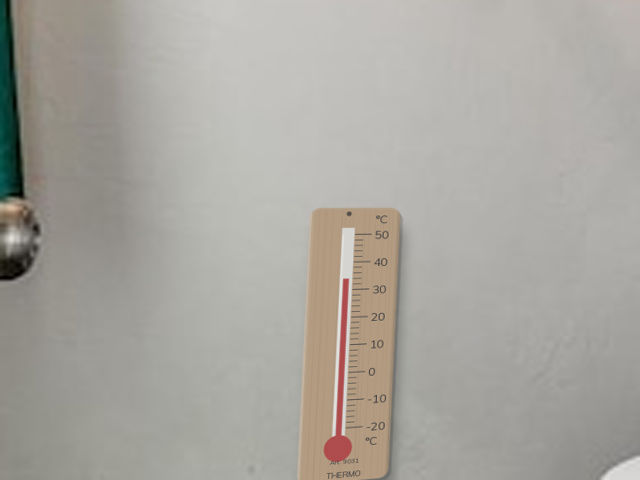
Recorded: 34 °C
